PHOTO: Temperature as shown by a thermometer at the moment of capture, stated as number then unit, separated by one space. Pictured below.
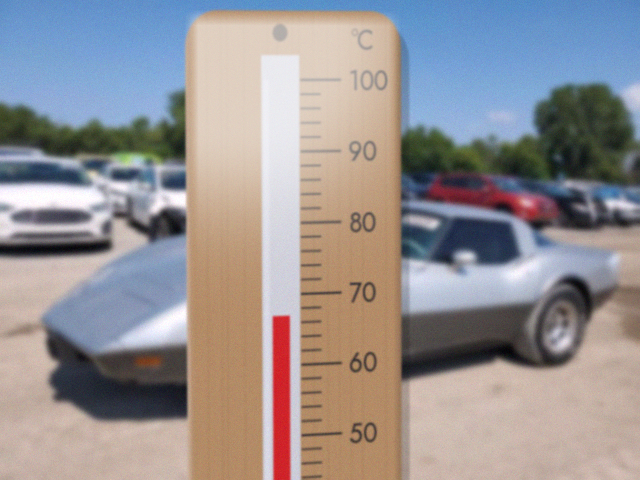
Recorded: 67 °C
